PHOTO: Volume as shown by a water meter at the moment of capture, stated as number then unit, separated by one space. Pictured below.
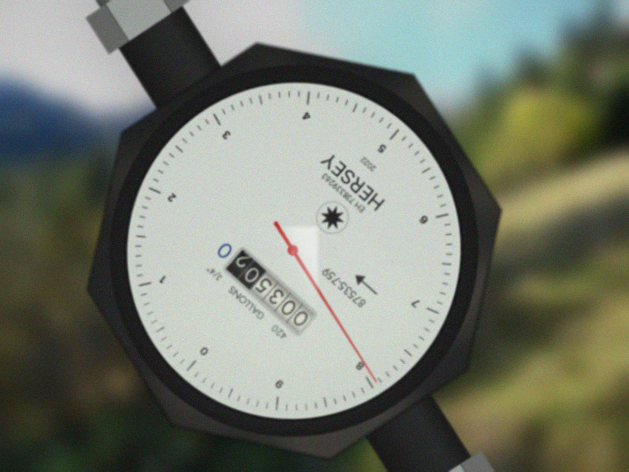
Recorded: 35017.9 gal
